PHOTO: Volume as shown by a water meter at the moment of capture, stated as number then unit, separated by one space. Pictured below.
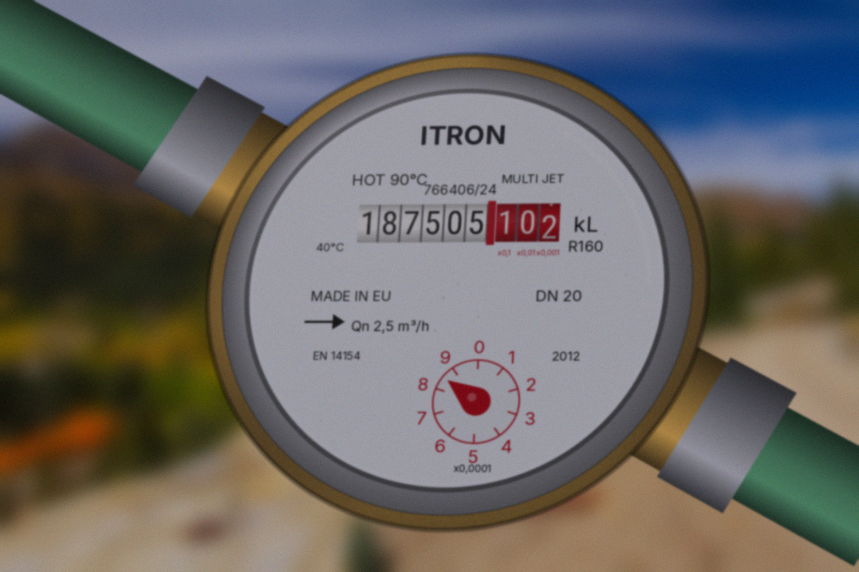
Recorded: 187505.1018 kL
